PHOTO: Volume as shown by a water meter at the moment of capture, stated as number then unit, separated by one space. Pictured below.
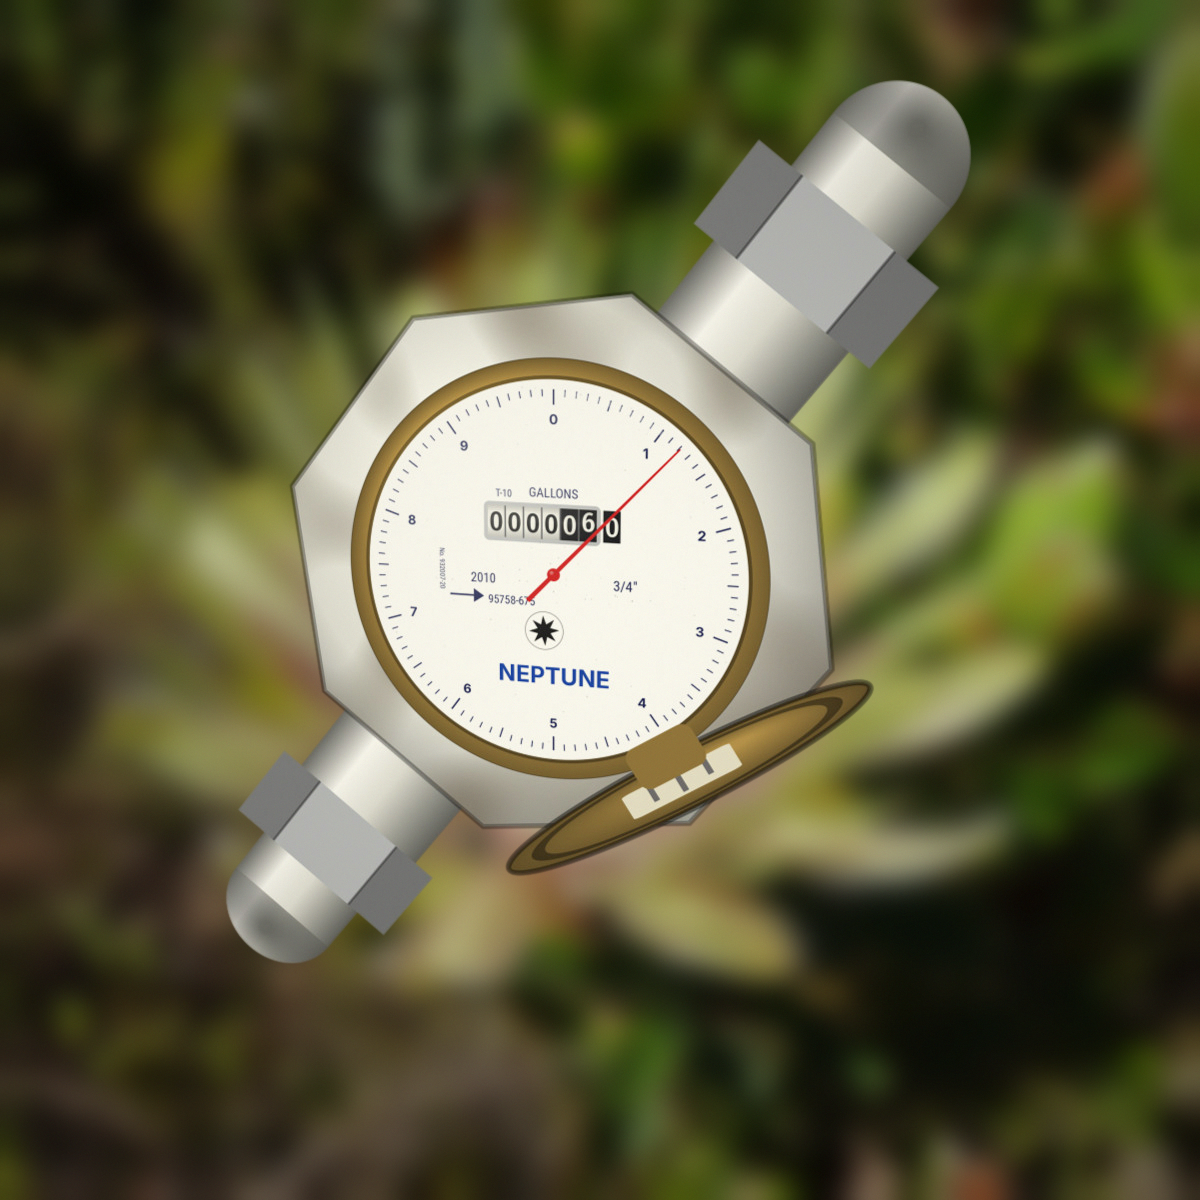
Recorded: 61.2 gal
